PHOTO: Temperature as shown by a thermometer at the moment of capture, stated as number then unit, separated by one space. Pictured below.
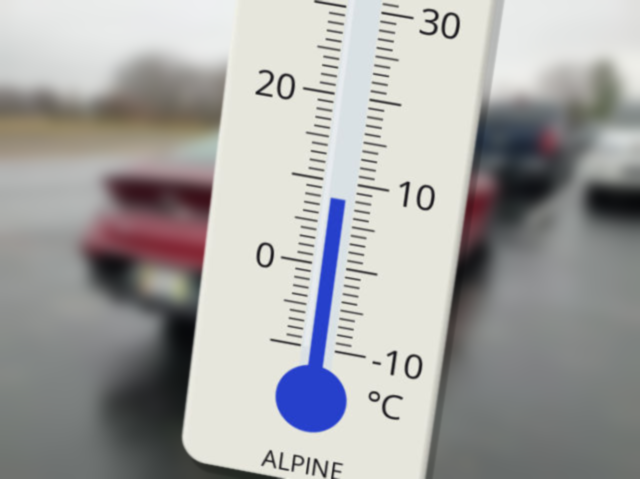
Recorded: 8 °C
